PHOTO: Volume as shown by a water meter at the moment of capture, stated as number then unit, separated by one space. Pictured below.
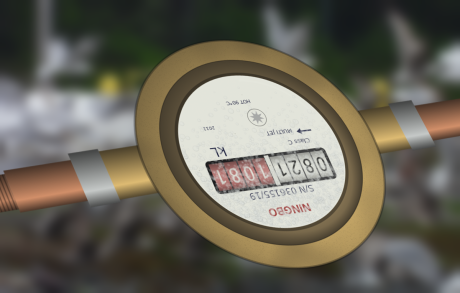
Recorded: 821.1081 kL
